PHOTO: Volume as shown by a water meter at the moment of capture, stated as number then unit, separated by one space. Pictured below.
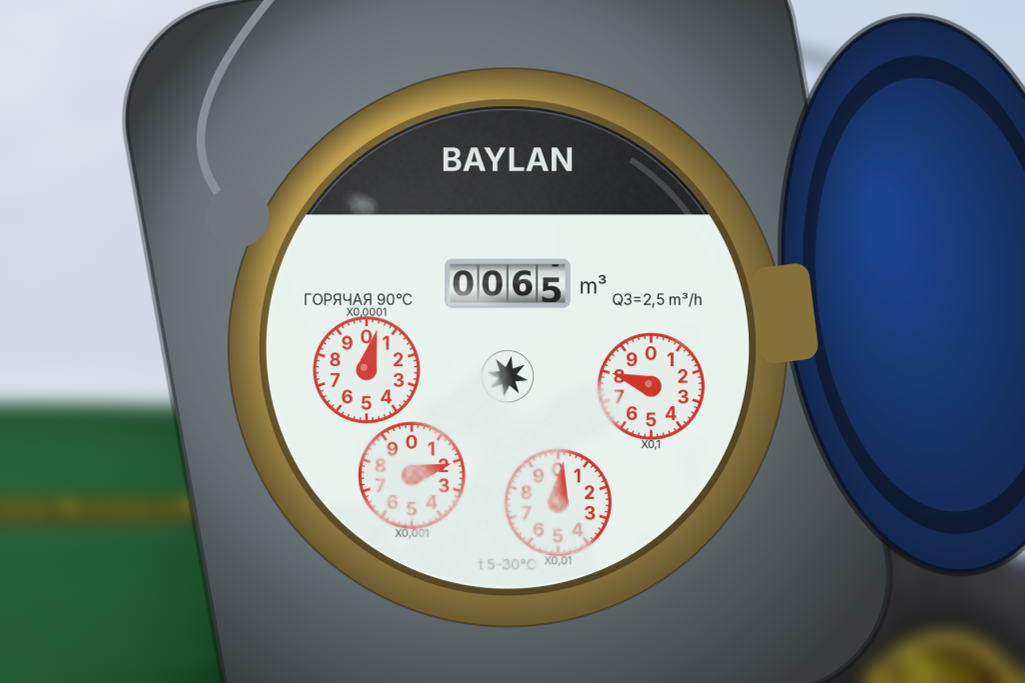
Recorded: 64.8020 m³
